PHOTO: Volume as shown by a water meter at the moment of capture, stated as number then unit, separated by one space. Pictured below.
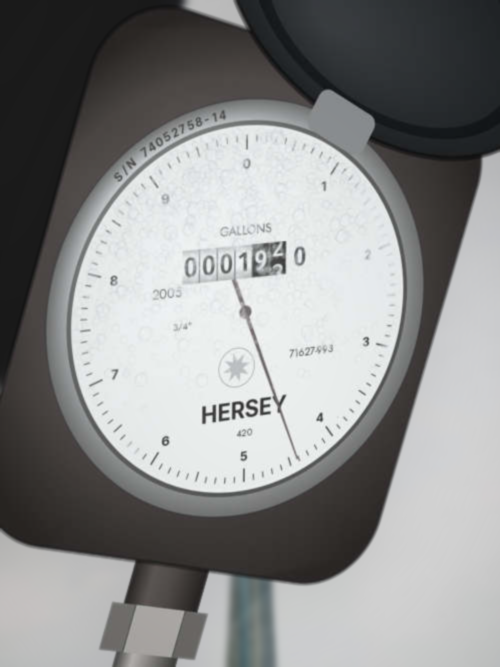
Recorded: 1924.4 gal
